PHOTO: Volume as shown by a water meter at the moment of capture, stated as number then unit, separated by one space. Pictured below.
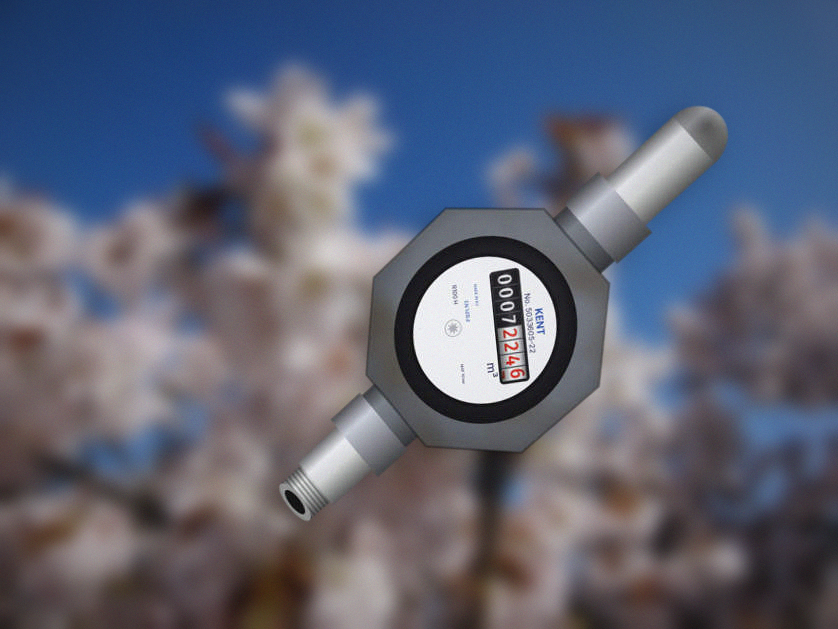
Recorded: 7.2246 m³
